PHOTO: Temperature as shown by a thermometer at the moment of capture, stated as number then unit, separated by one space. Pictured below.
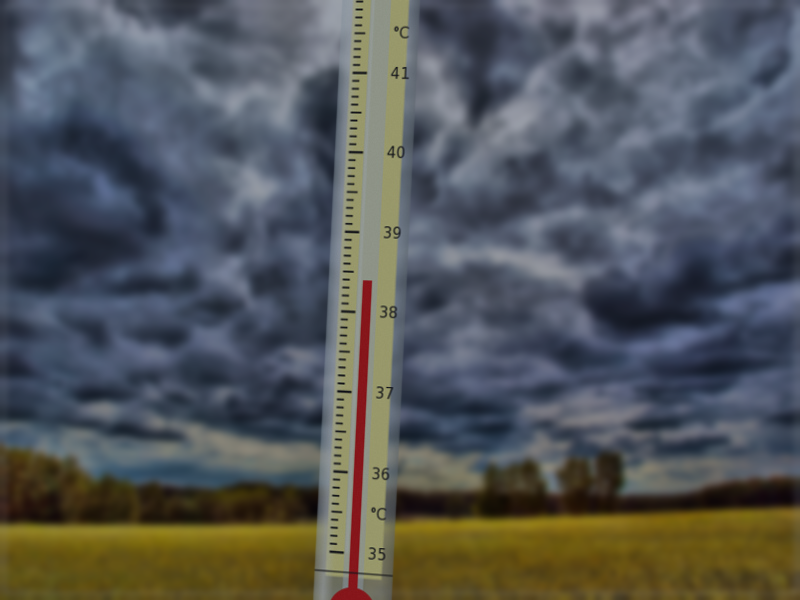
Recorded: 38.4 °C
